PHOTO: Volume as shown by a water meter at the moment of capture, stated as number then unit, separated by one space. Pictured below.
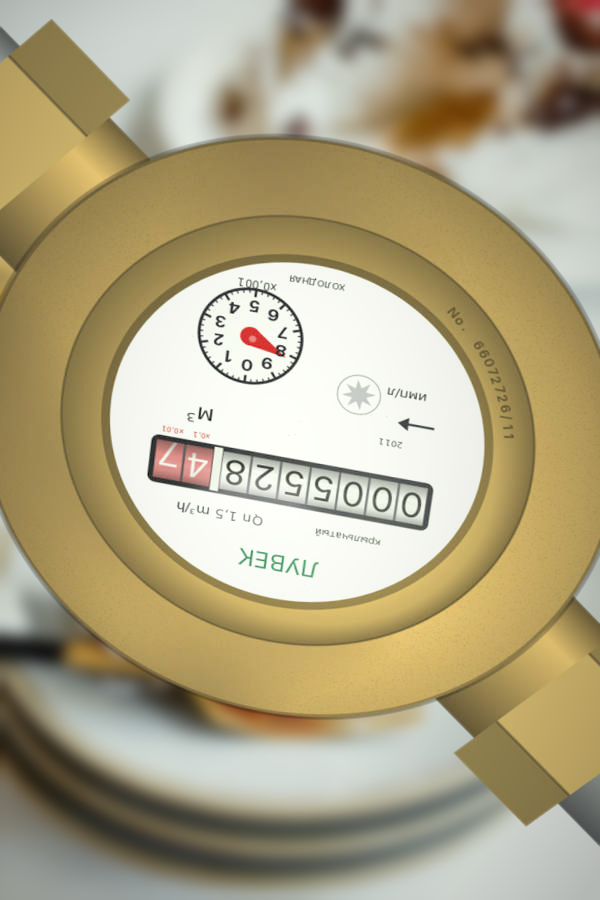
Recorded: 5528.468 m³
